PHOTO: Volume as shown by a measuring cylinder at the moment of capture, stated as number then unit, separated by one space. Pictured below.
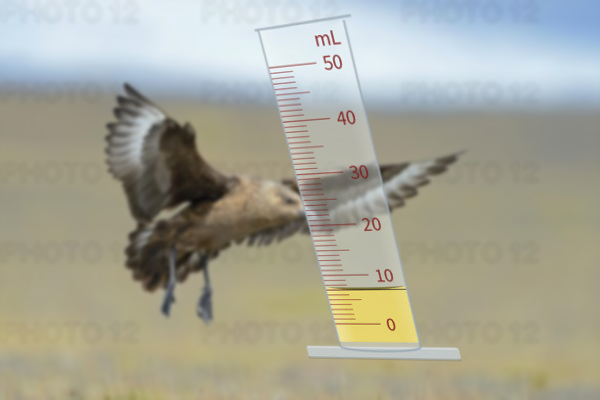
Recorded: 7 mL
